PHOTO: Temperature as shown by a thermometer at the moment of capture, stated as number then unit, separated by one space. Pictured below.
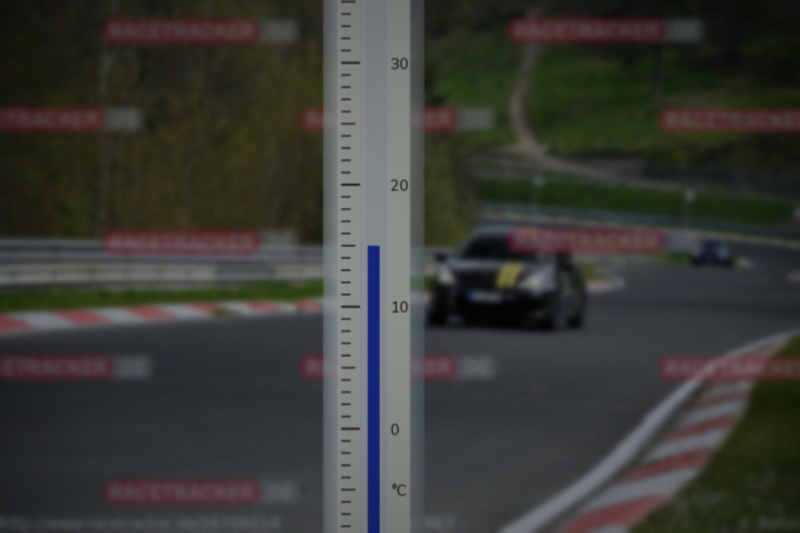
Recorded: 15 °C
